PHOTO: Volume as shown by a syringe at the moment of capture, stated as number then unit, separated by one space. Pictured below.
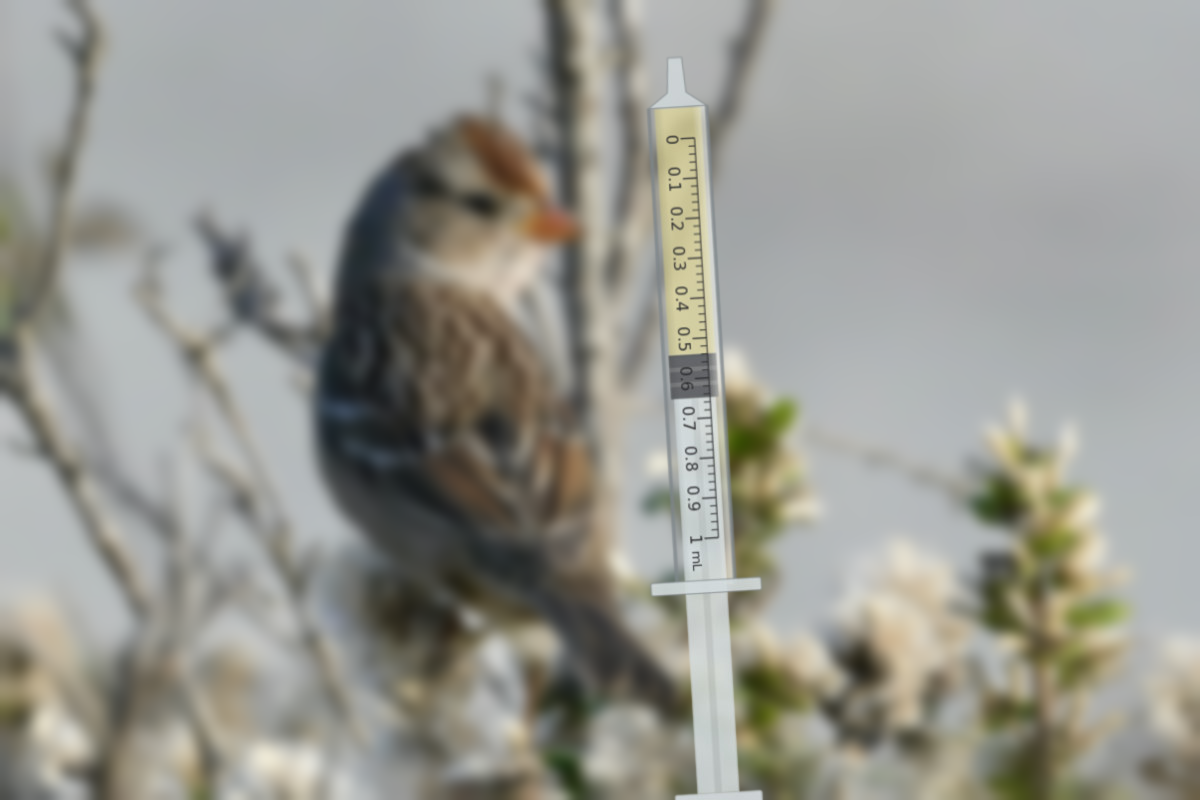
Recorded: 0.54 mL
